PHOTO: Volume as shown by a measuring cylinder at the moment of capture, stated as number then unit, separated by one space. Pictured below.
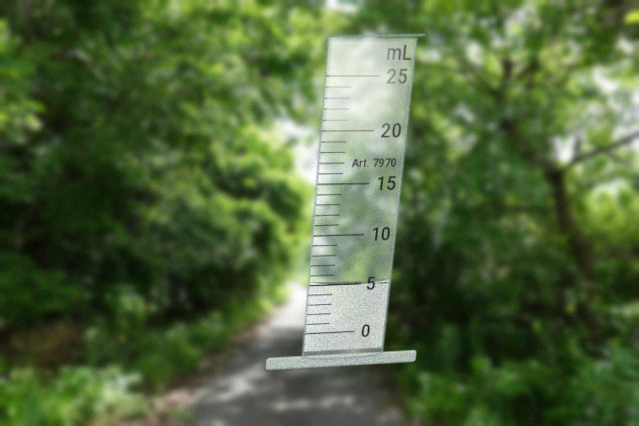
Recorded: 5 mL
